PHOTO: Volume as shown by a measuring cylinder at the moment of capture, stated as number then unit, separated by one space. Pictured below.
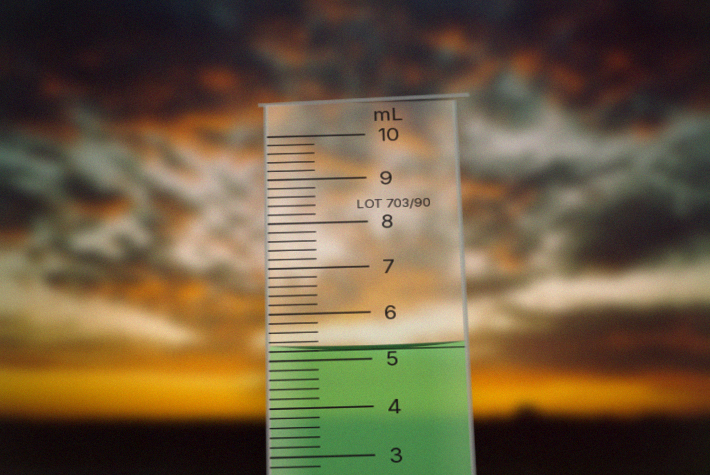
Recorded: 5.2 mL
